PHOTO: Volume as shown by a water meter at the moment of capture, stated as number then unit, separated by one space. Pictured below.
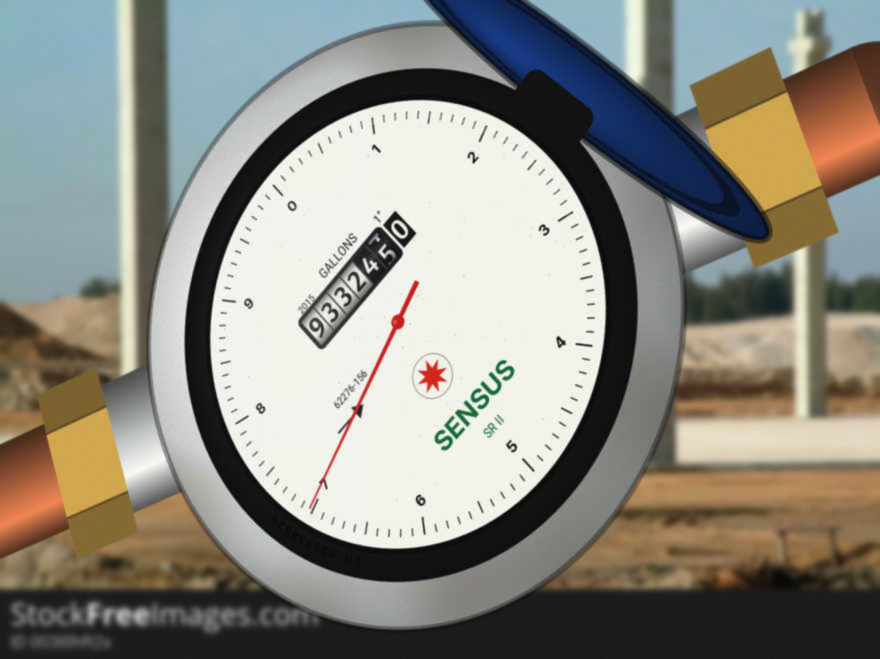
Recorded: 9332447.0 gal
